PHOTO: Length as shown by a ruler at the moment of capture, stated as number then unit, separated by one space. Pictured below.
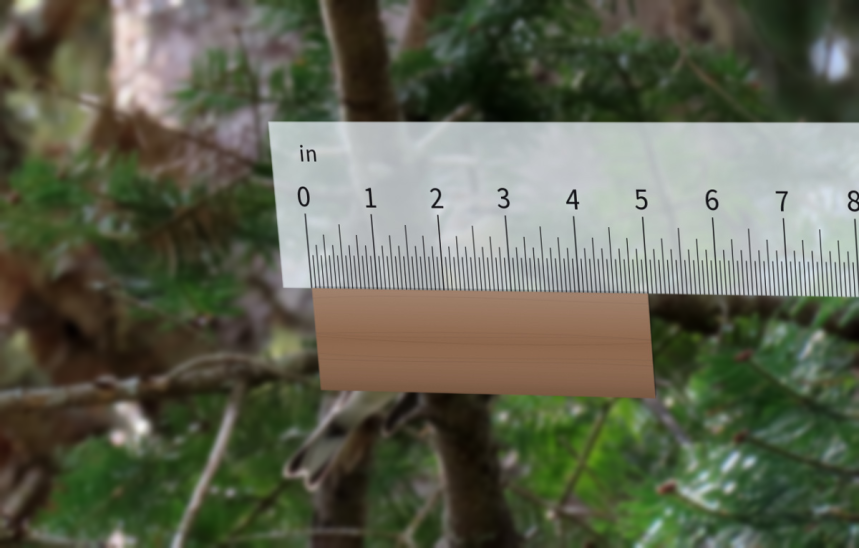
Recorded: 5 in
